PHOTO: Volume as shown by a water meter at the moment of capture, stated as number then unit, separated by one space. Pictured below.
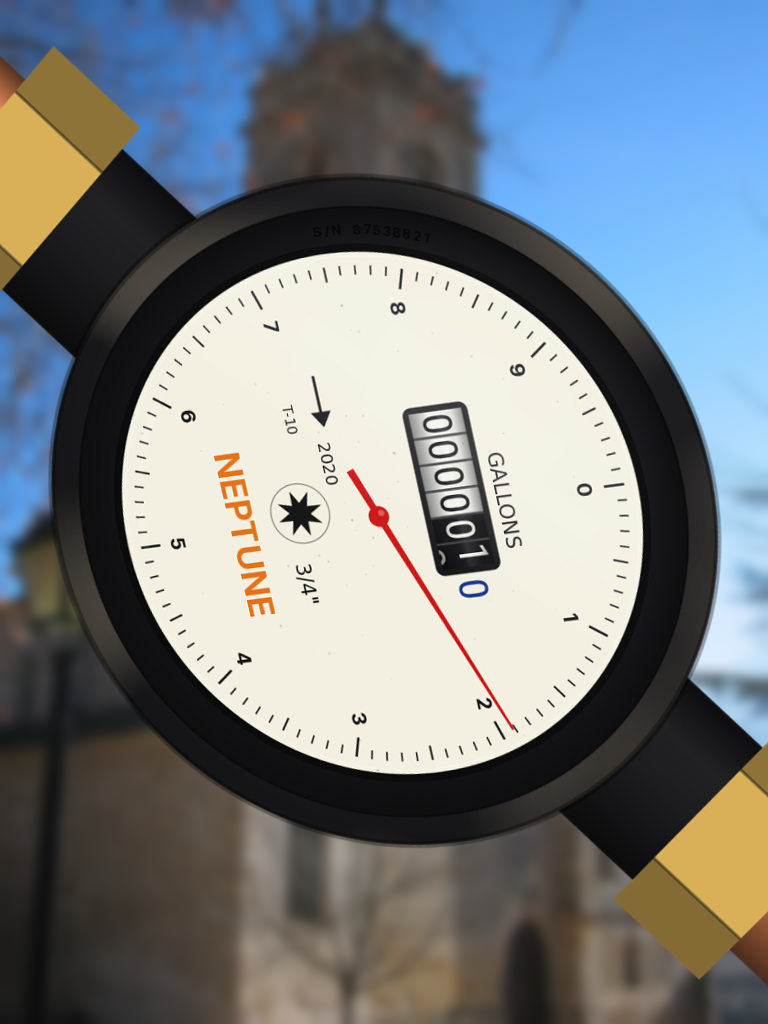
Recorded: 11.9 gal
